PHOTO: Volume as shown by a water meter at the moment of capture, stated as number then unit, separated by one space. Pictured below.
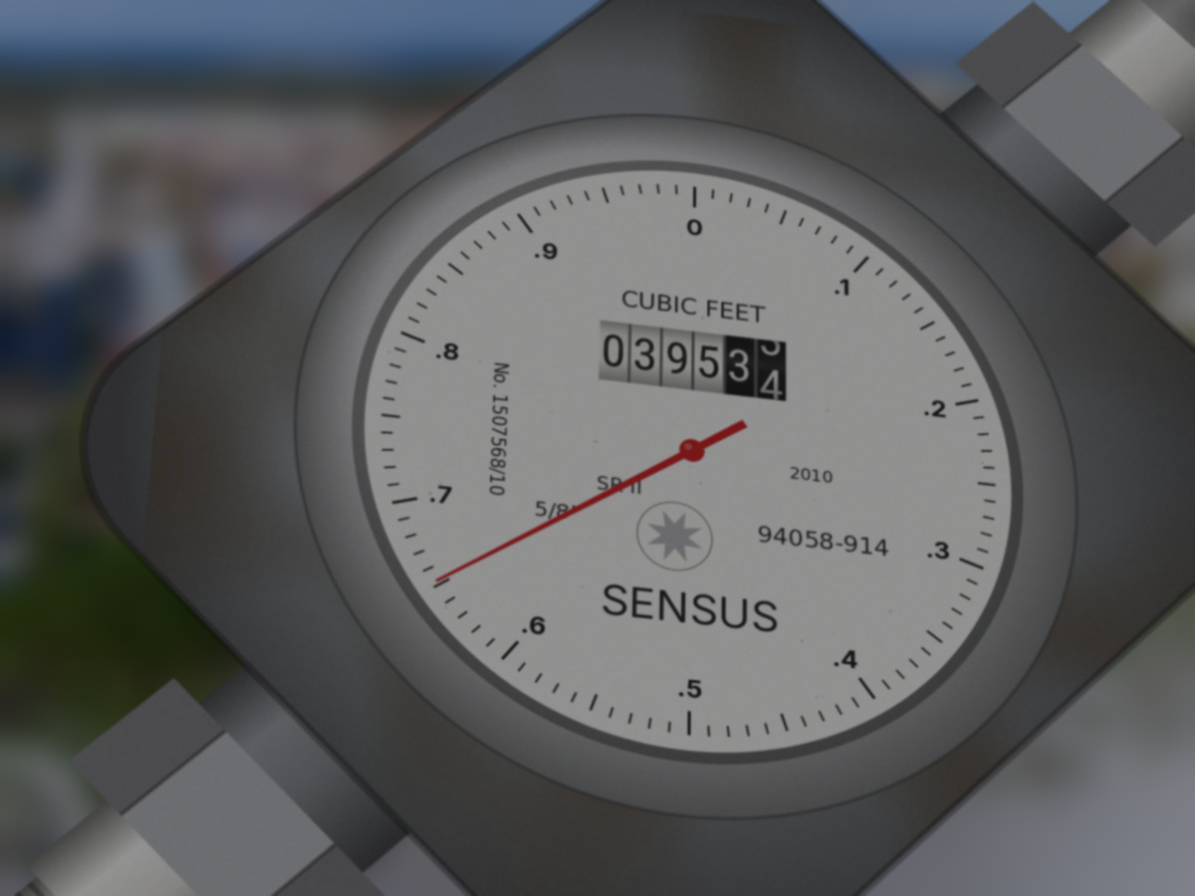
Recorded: 39533.65 ft³
